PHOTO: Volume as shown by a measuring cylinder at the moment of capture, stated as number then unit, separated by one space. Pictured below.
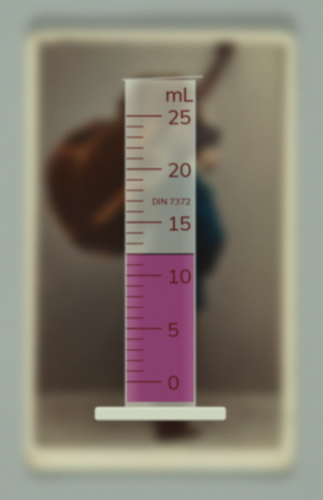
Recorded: 12 mL
